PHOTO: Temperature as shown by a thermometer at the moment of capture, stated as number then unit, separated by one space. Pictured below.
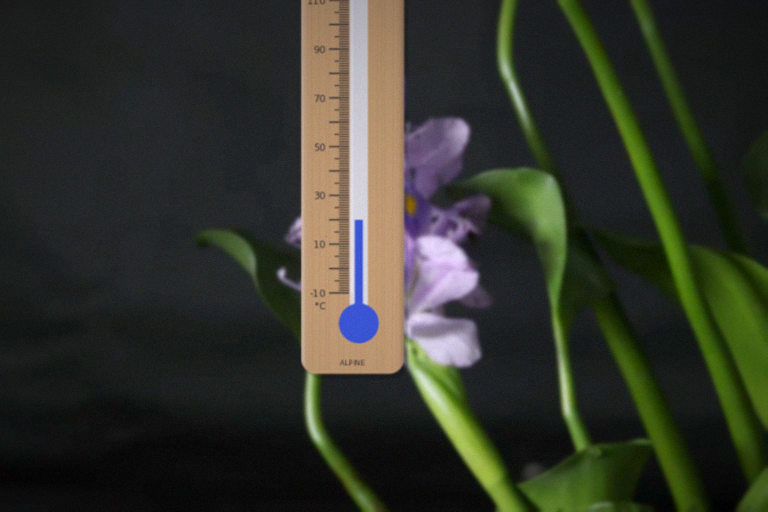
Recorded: 20 °C
